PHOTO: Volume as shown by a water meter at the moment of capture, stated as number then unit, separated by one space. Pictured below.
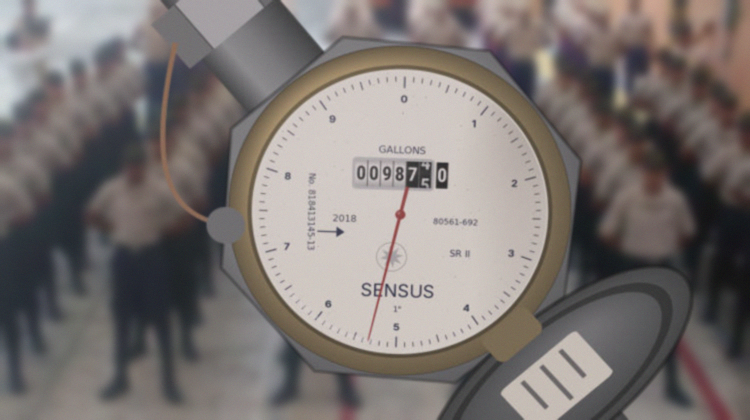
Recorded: 98745.3 gal
